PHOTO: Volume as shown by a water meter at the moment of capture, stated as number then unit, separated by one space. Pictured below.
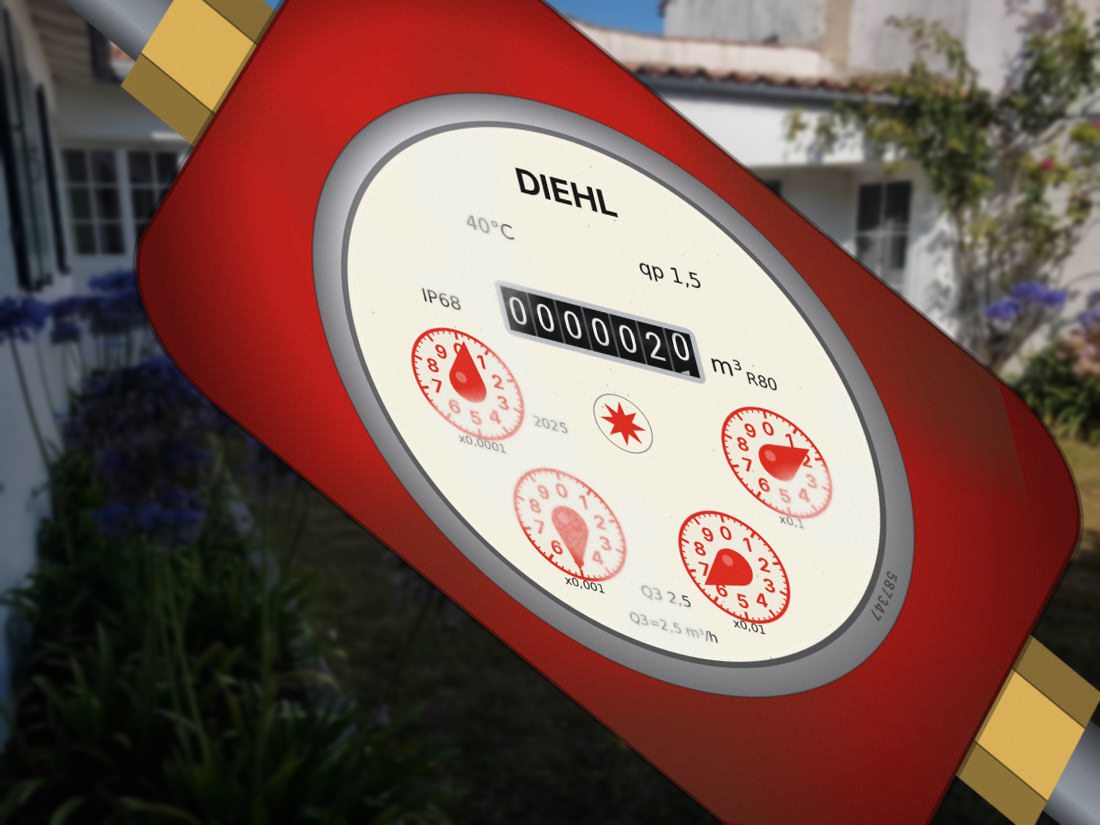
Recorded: 20.1650 m³
